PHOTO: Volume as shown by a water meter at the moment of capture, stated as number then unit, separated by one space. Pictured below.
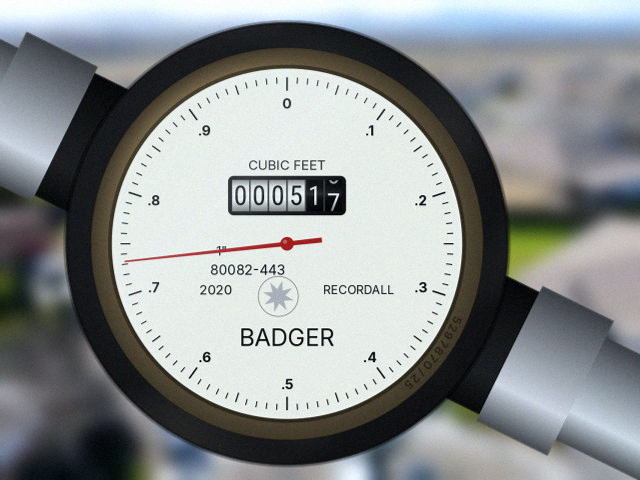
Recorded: 516.73 ft³
